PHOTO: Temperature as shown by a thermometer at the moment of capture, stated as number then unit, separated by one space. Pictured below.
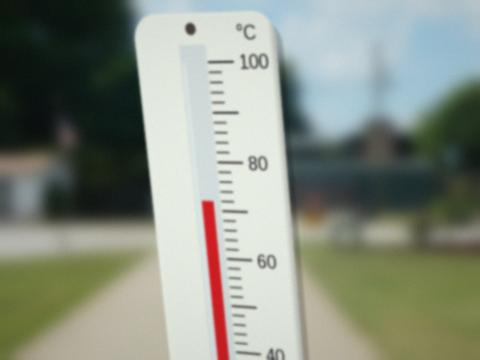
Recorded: 72 °C
